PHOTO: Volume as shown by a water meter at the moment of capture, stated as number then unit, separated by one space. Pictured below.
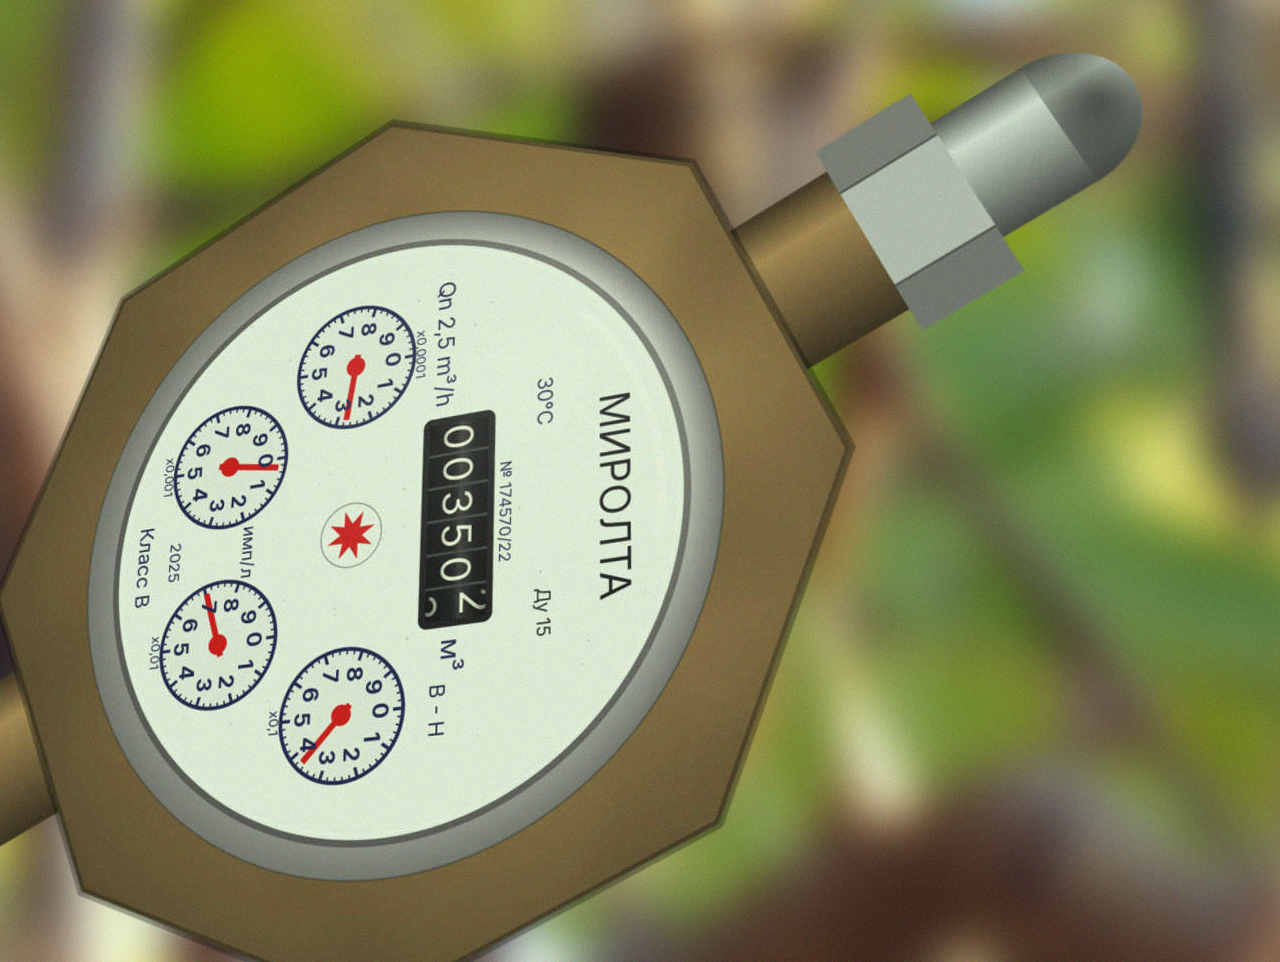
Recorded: 3502.3702 m³
